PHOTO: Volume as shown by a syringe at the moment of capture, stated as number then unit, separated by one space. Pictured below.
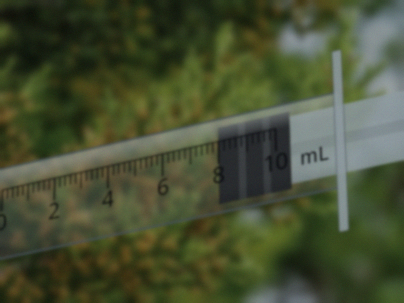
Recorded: 8 mL
